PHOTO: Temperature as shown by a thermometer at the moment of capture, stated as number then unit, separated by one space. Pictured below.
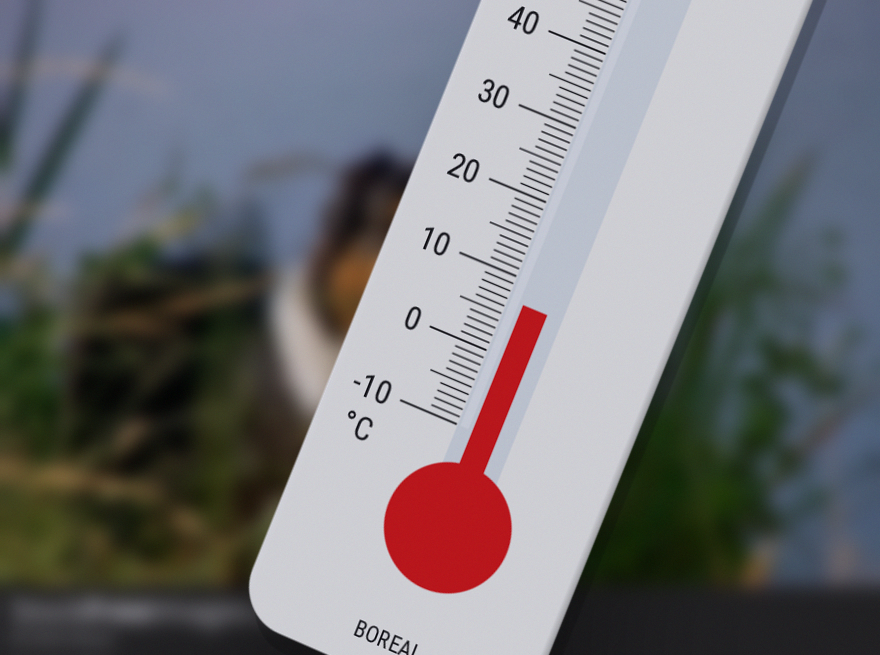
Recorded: 7 °C
